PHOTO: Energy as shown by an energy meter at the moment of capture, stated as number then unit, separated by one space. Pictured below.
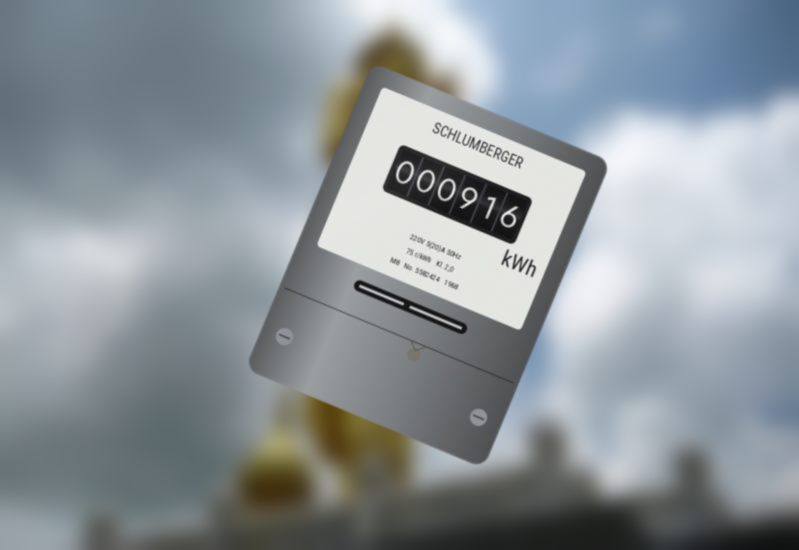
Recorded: 916 kWh
